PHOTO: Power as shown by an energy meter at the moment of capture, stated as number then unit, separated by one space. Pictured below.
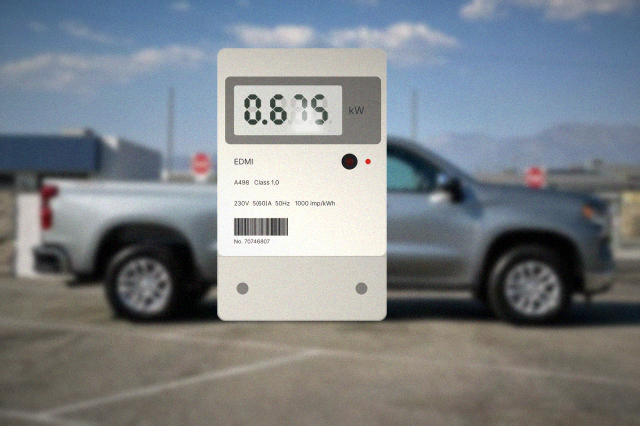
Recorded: 0.675 kW
